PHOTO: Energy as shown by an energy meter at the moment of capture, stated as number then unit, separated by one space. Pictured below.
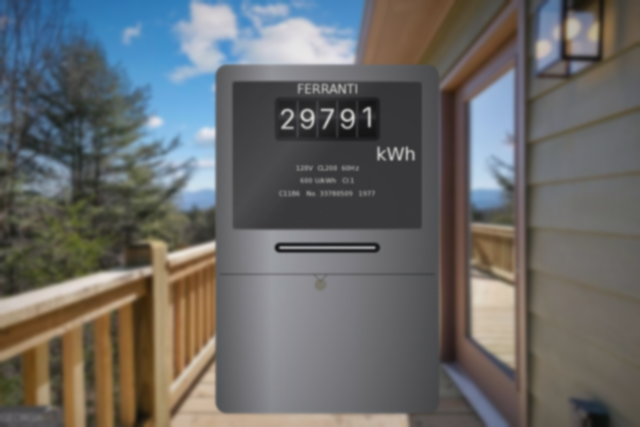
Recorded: 29791 kWh
